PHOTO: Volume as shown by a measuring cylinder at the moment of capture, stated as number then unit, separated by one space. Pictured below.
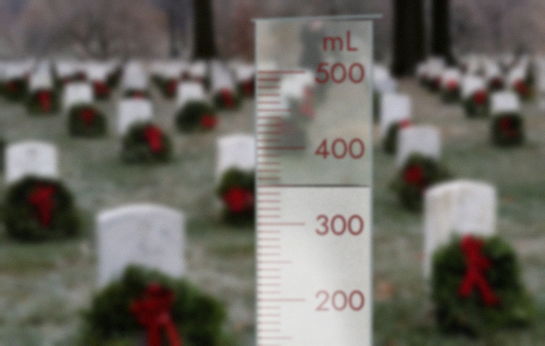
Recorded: 350 mL
